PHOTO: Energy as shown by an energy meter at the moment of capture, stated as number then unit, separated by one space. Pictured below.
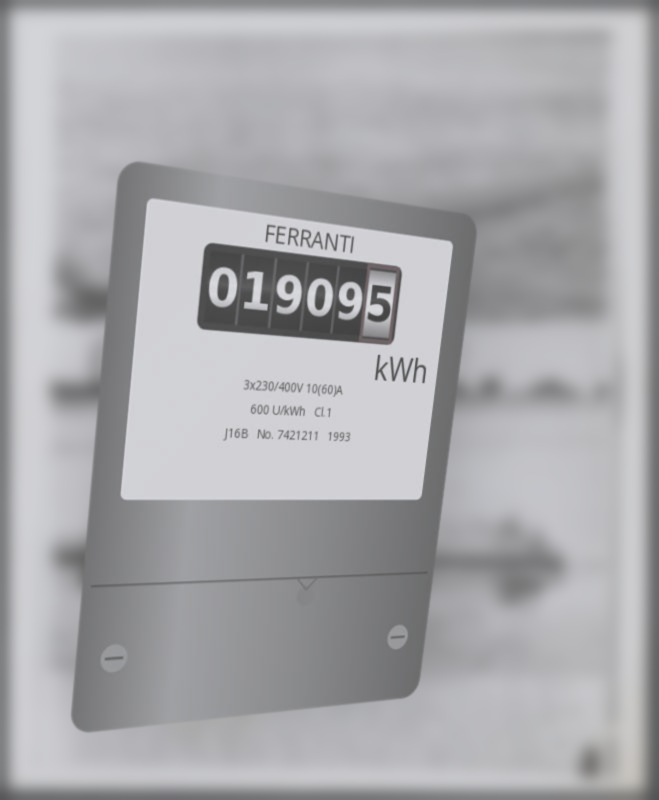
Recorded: 1909.5 kWh
